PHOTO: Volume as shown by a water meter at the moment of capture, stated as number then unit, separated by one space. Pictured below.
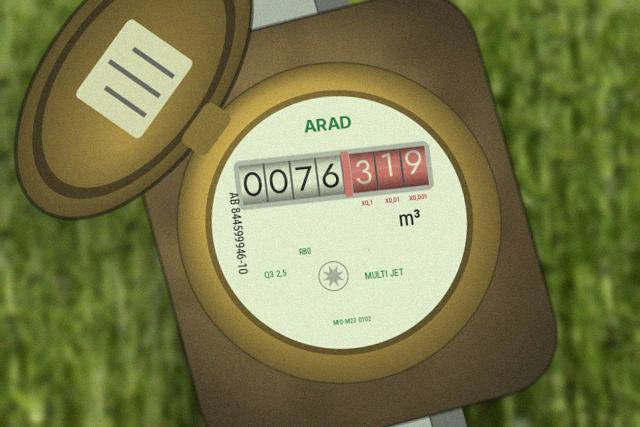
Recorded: 76.319 m³
